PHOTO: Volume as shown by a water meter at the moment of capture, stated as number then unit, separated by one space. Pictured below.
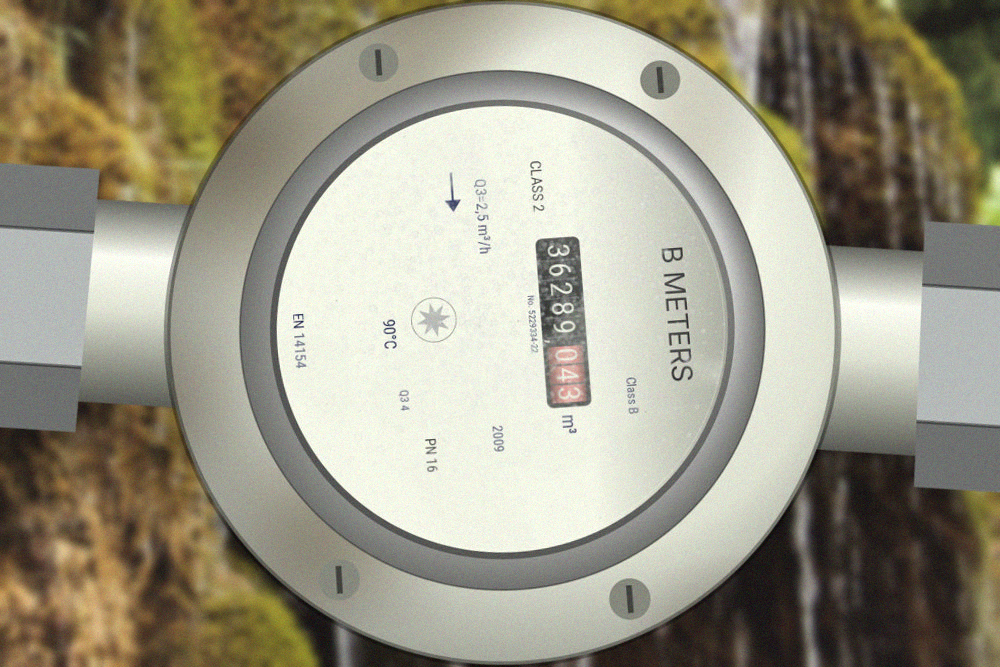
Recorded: 36289.043 m³
